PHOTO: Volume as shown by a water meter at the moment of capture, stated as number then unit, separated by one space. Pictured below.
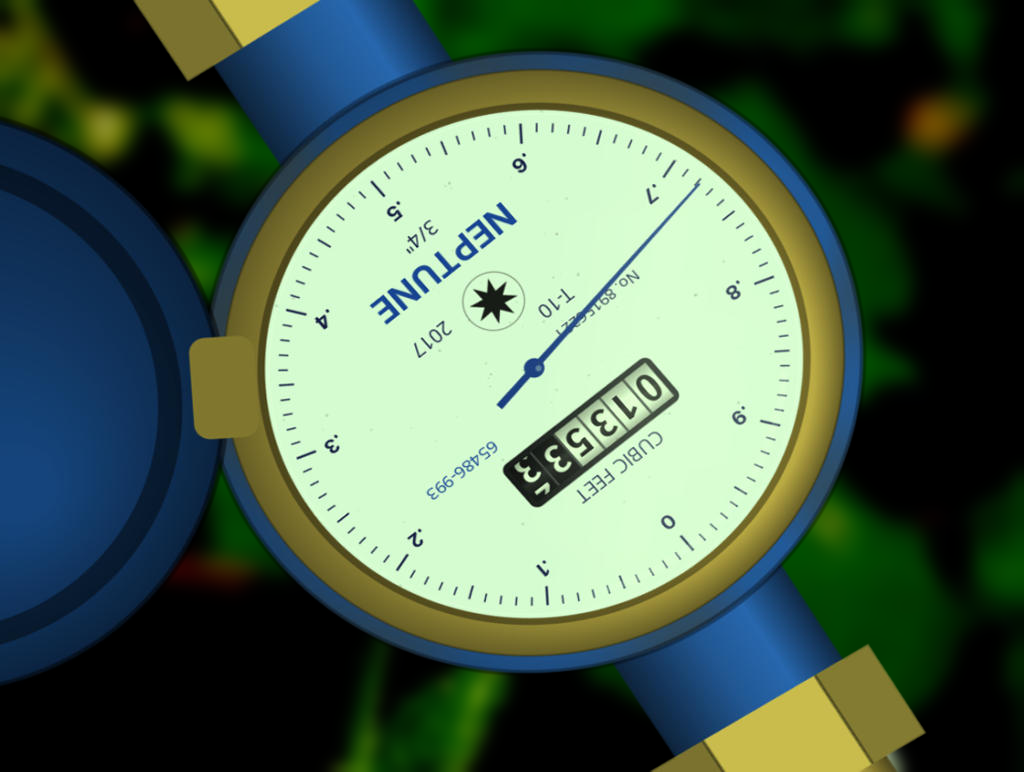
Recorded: 13532.72 ft³
